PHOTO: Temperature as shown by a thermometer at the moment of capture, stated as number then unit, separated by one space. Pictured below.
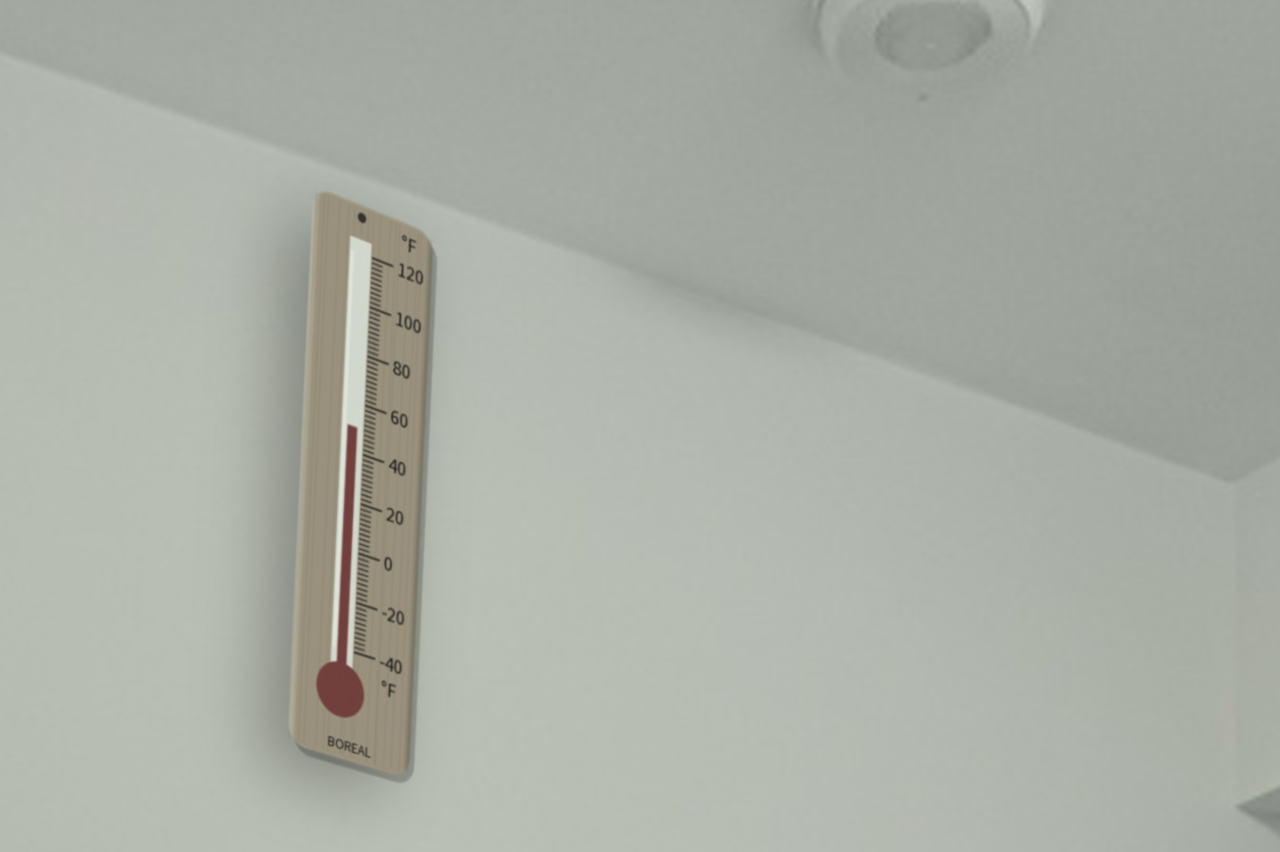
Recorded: 50 °F
